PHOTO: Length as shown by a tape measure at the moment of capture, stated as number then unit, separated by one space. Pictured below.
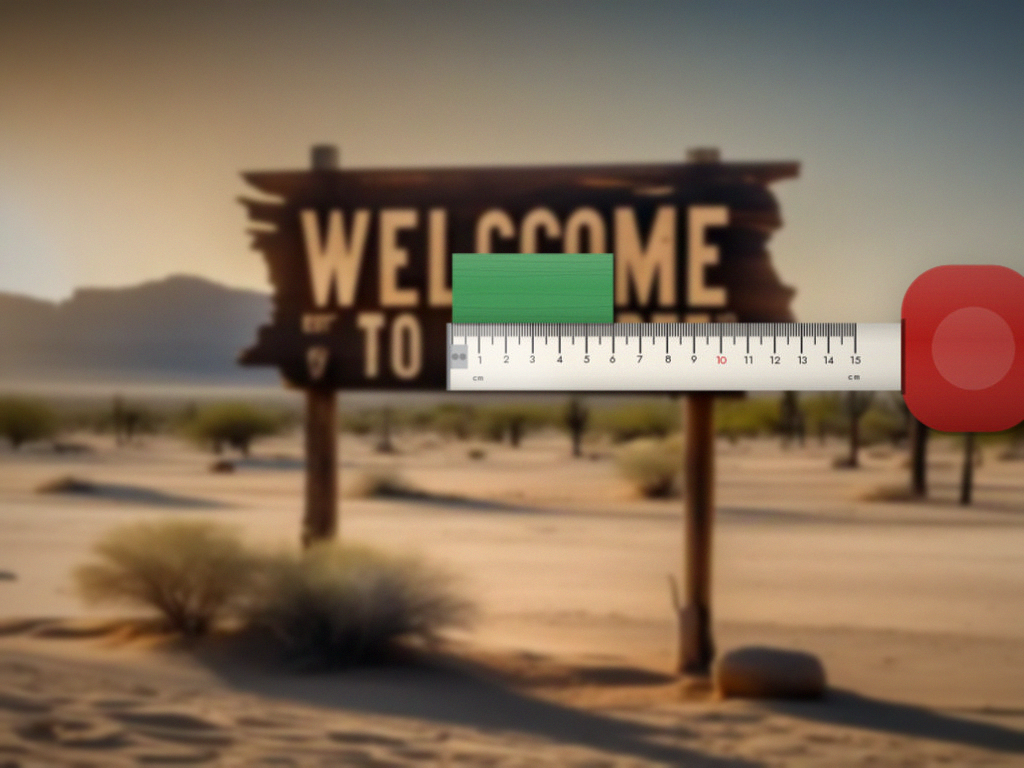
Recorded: 6 cm
